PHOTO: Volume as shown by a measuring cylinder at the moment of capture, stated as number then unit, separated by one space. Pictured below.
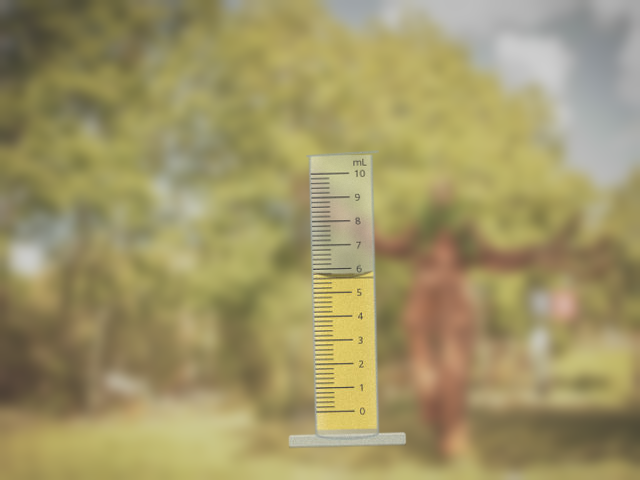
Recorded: 5.6 mL
